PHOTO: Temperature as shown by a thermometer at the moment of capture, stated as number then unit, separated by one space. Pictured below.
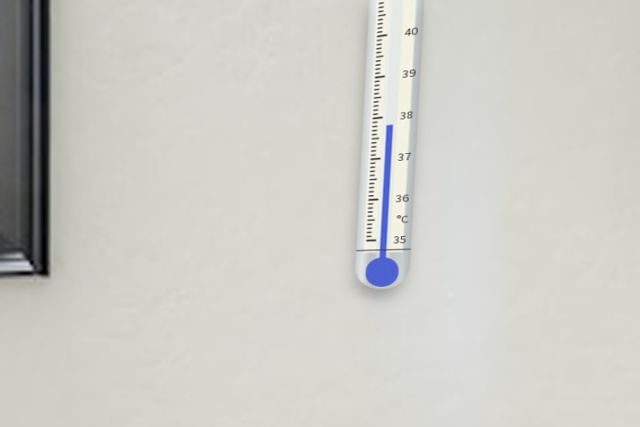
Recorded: 37.8 °C
